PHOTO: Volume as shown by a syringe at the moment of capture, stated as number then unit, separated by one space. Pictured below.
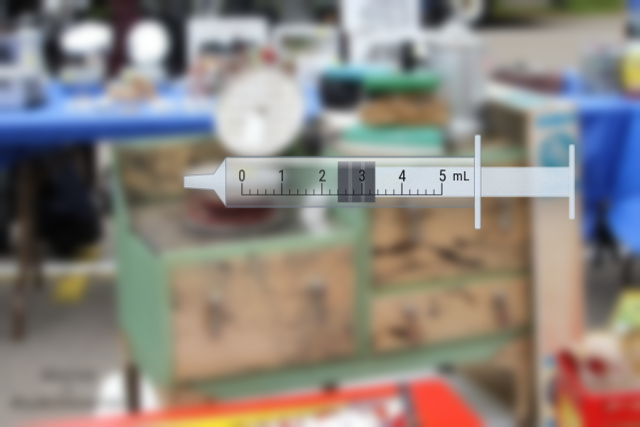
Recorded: 2.4 mL
